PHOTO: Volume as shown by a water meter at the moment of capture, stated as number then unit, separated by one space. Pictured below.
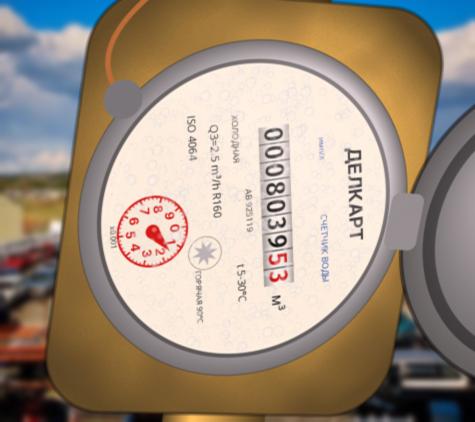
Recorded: 8039.531 m³
